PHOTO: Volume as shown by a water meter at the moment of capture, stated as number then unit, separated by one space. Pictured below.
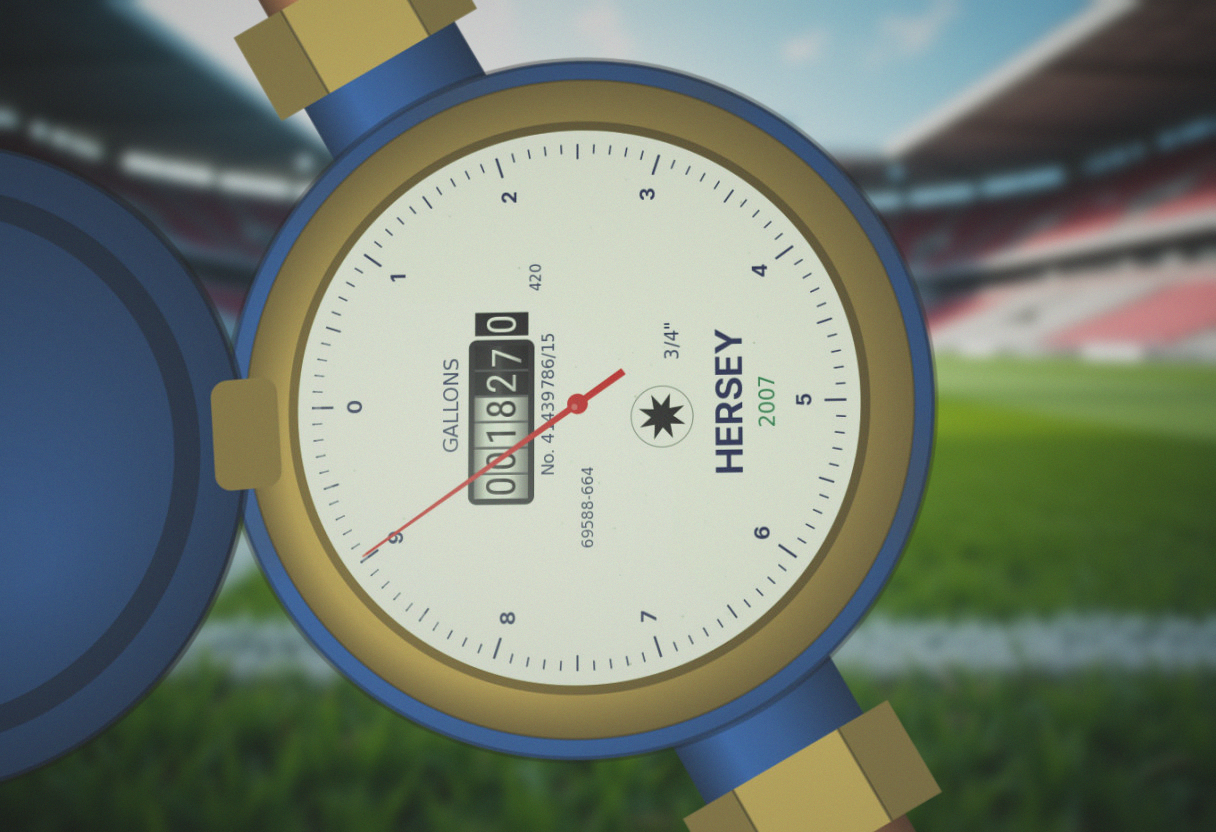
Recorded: 18269.0 gal
